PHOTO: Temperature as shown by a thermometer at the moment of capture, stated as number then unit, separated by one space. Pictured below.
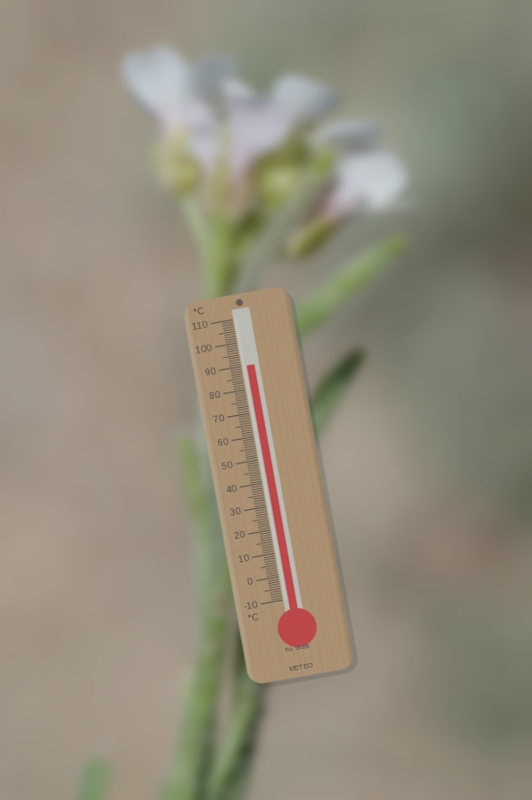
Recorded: 90 °C
